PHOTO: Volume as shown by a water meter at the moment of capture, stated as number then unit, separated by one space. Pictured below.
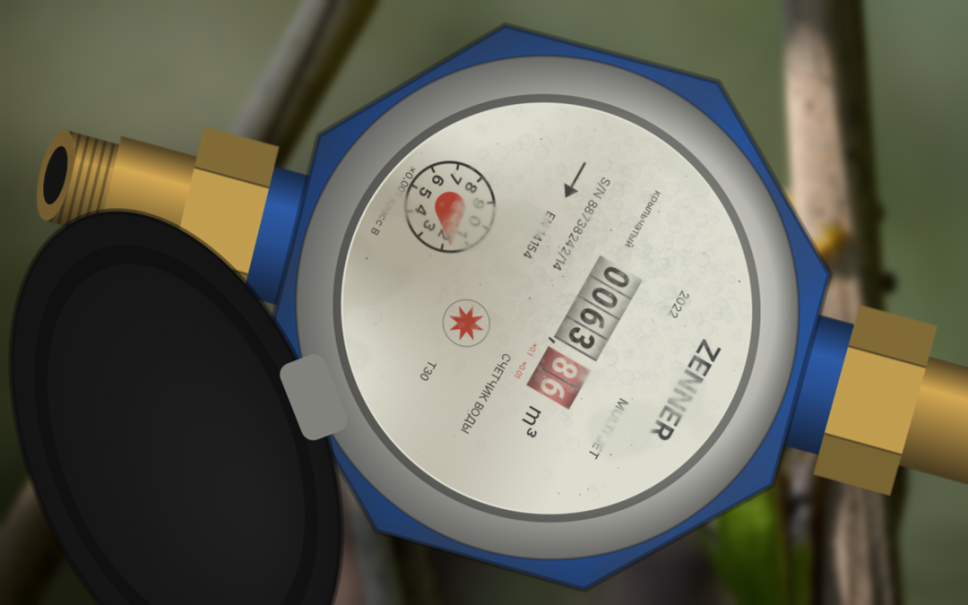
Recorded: 63.861 m³
